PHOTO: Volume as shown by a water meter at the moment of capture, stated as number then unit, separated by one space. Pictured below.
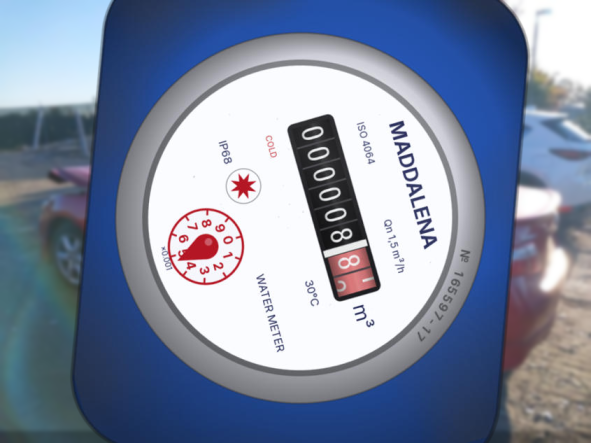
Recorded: 8.814 m³
